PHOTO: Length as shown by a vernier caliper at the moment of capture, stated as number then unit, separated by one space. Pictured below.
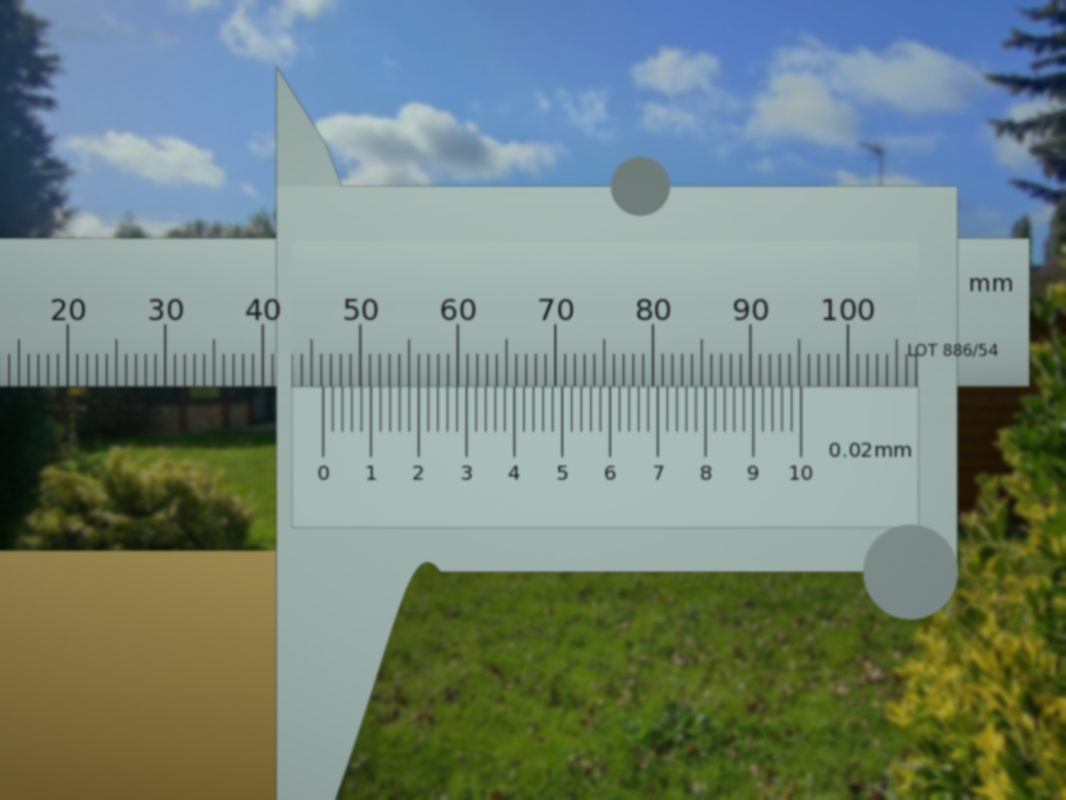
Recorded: 46.2 mm
